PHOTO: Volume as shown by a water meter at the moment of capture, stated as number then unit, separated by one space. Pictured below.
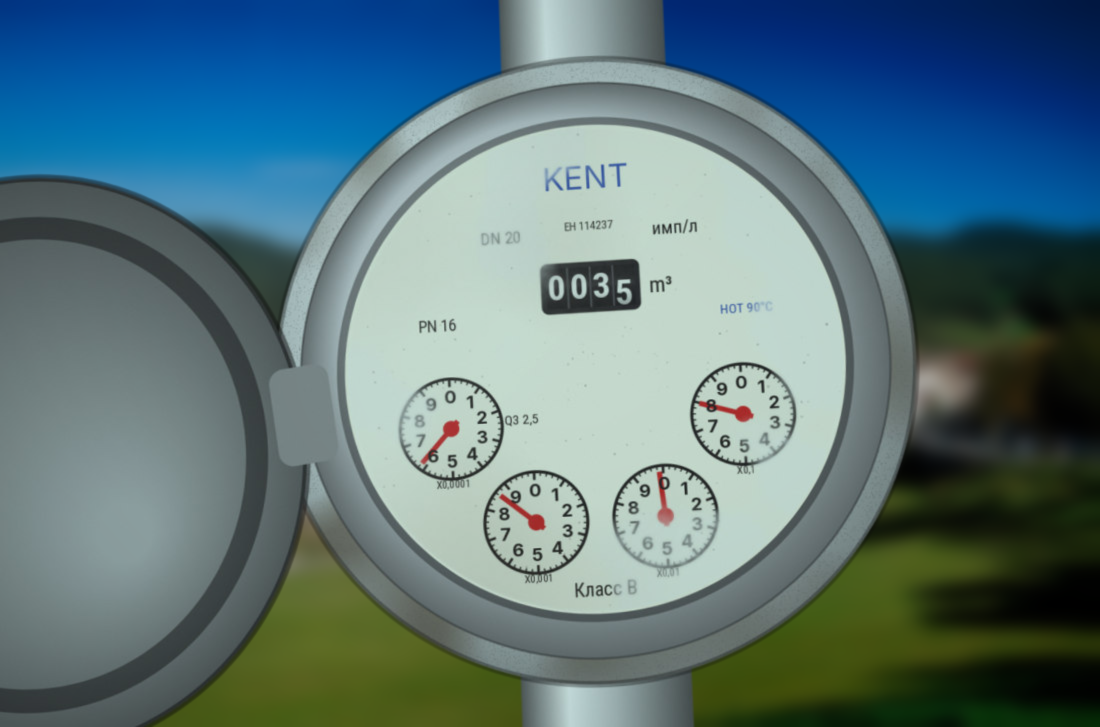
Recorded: 34.7986 m³
